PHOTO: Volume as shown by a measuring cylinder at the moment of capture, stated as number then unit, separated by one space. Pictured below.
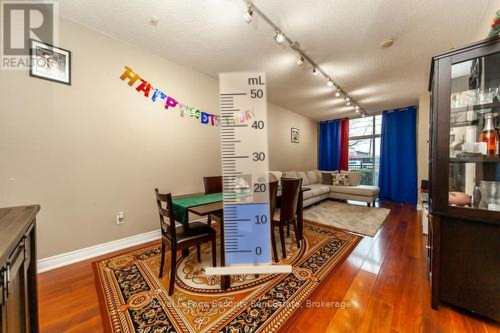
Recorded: 15 mL
